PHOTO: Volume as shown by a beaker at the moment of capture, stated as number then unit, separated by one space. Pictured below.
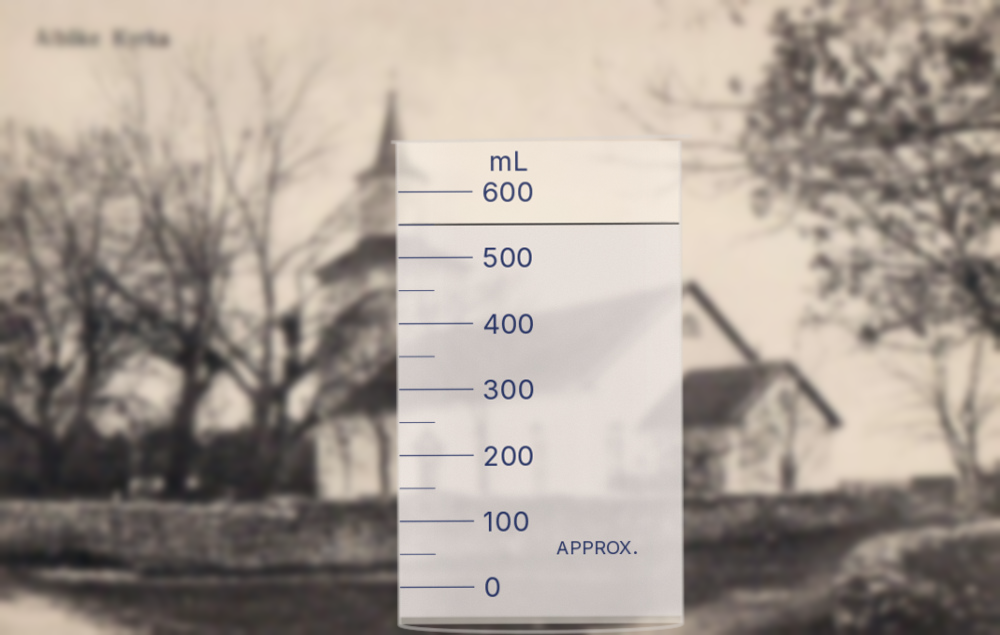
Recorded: 550 mL
